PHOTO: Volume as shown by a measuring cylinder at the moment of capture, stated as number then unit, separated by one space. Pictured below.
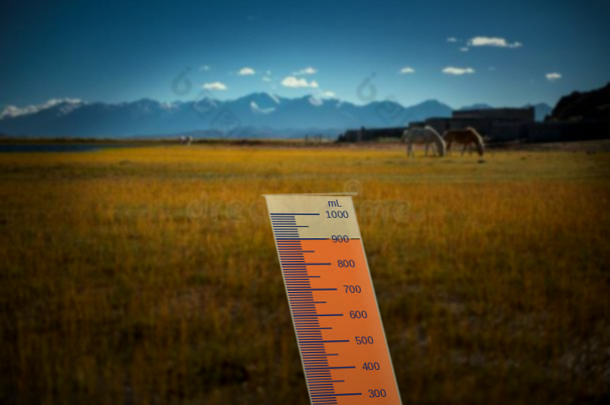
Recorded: 900 mL
